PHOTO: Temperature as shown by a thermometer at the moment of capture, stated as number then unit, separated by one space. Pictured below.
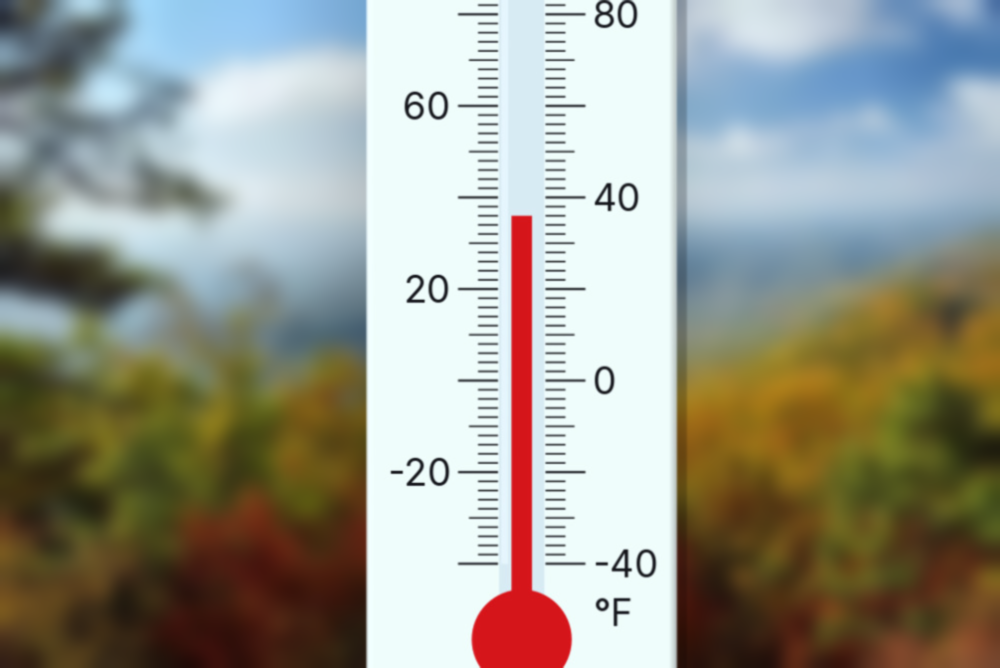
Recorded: 36 °F
